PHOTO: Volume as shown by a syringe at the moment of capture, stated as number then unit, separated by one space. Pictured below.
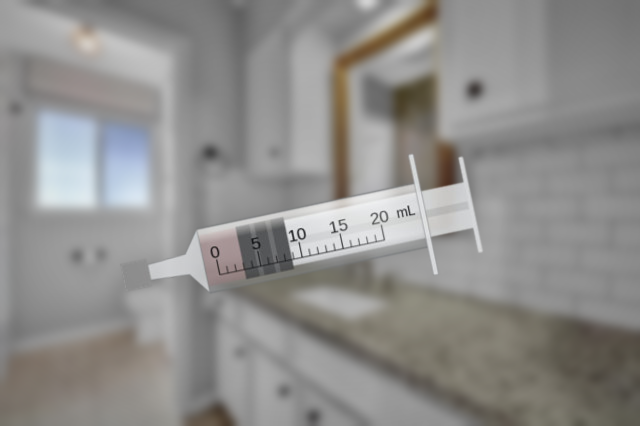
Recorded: 3 mL
